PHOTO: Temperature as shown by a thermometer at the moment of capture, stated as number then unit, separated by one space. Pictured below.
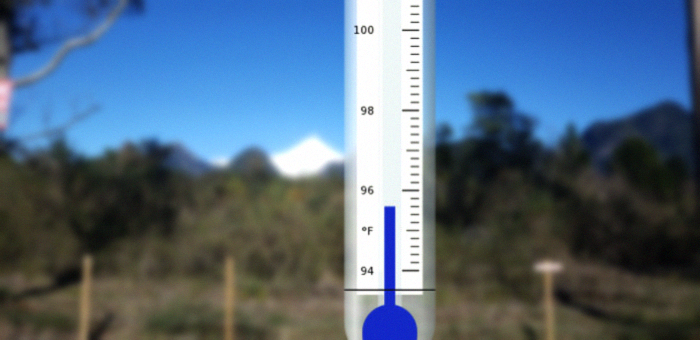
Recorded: 95.6 °F
